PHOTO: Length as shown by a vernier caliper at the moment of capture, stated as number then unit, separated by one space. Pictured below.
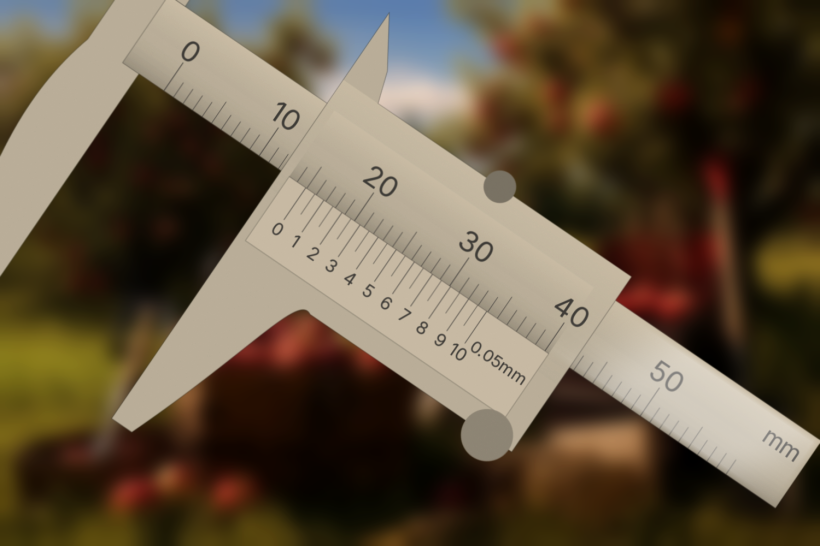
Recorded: 14.9 mm
